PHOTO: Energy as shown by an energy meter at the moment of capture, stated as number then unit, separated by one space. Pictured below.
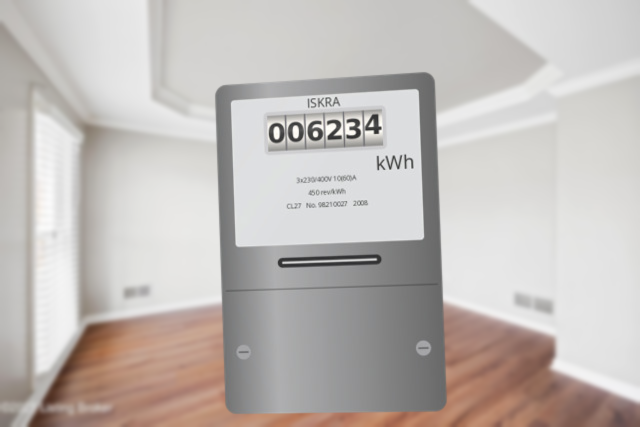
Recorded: 6234 kWh
